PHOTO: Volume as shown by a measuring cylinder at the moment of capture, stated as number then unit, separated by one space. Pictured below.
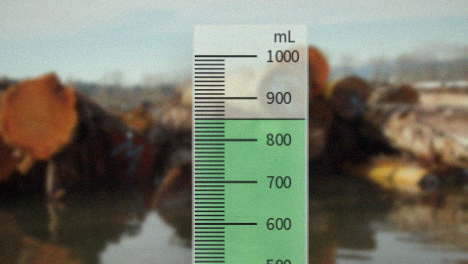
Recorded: 850 mL
